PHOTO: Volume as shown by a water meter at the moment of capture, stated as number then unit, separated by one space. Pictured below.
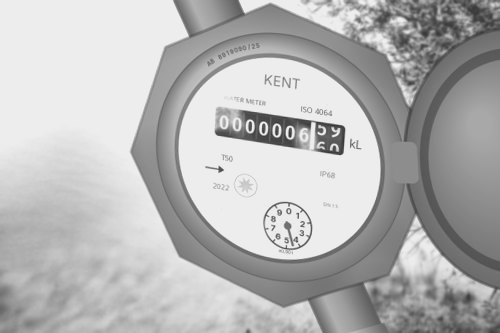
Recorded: 6.594 kL
